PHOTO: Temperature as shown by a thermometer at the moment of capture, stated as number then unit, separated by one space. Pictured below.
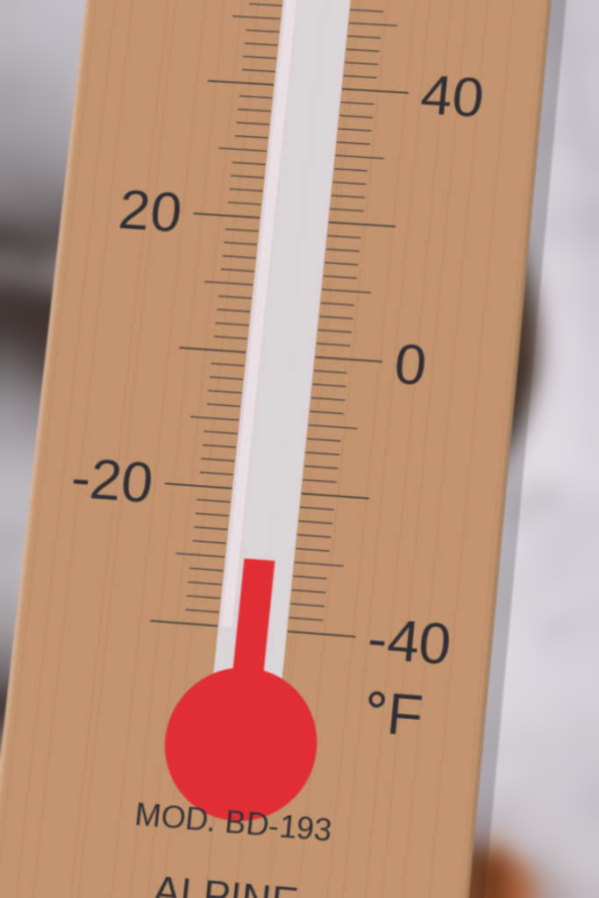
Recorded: -30 °F
